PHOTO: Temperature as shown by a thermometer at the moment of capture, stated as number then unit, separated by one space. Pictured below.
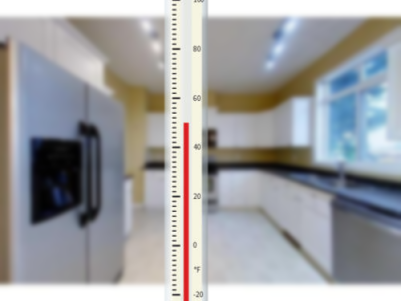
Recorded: 50 °F
